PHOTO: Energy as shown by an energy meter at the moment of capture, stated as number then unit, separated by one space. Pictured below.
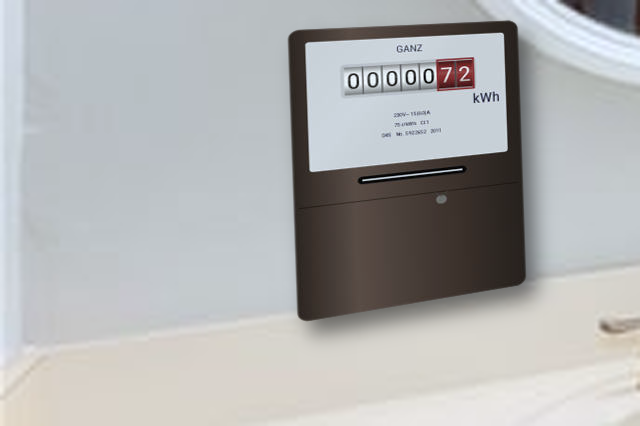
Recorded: 0.72 kWh
